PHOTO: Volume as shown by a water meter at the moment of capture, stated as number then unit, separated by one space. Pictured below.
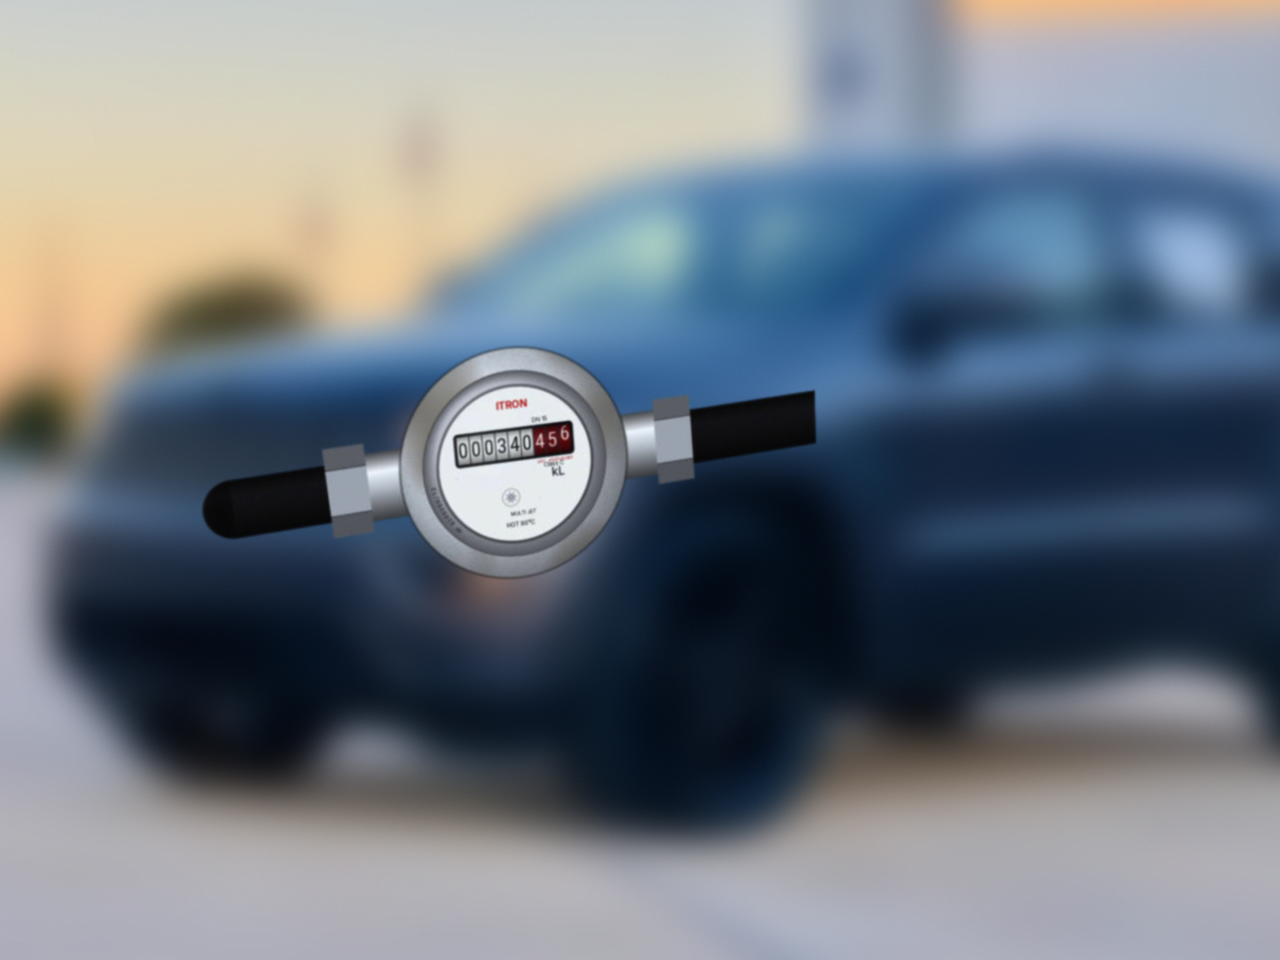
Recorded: 340.456 kL
